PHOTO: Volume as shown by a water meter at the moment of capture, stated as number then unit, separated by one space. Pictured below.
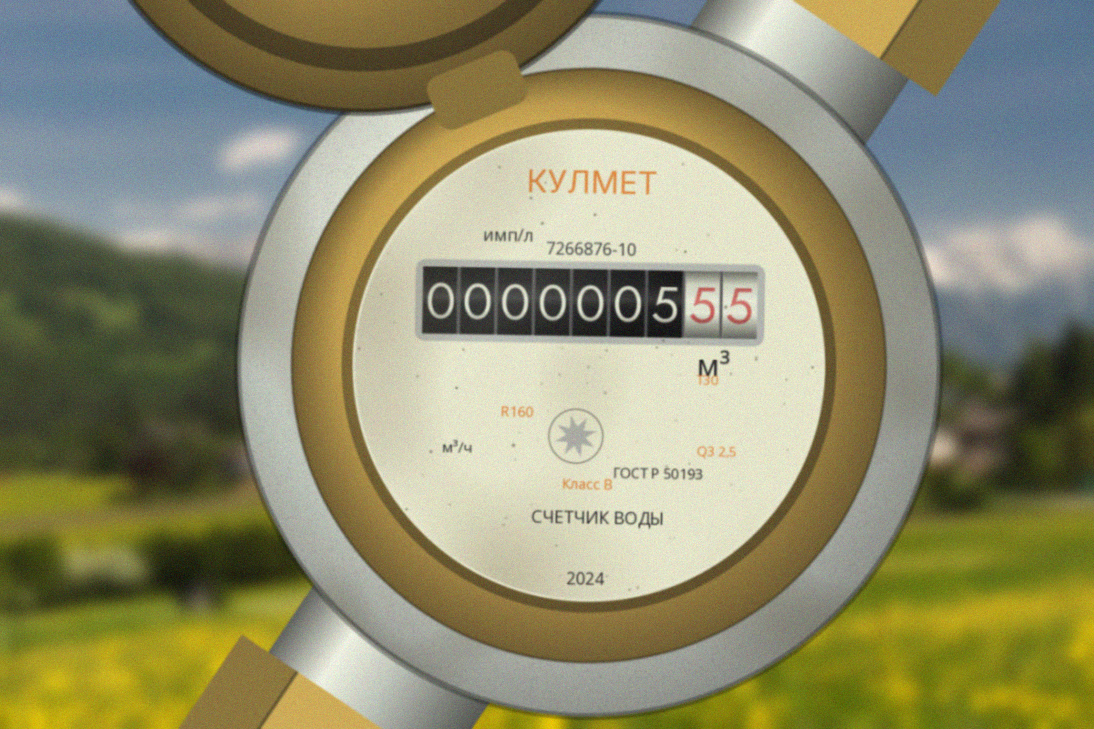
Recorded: 5.55 m³
